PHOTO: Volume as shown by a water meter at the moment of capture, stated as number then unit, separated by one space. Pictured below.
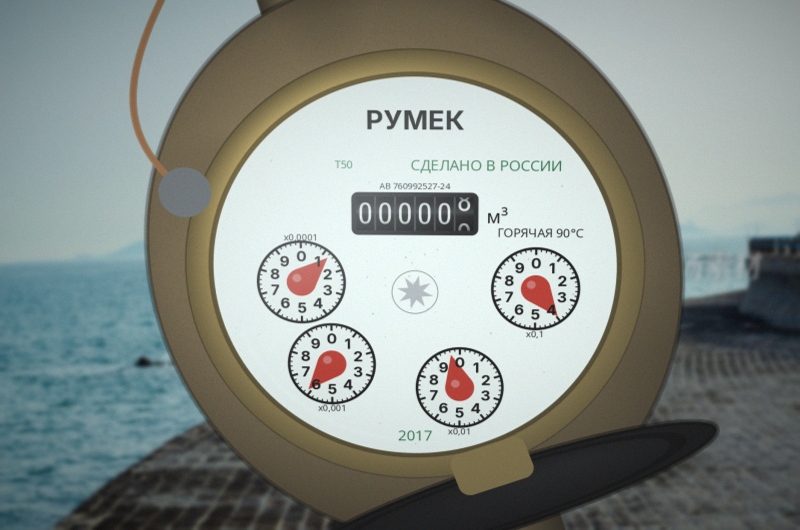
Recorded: 8.3961 m³
